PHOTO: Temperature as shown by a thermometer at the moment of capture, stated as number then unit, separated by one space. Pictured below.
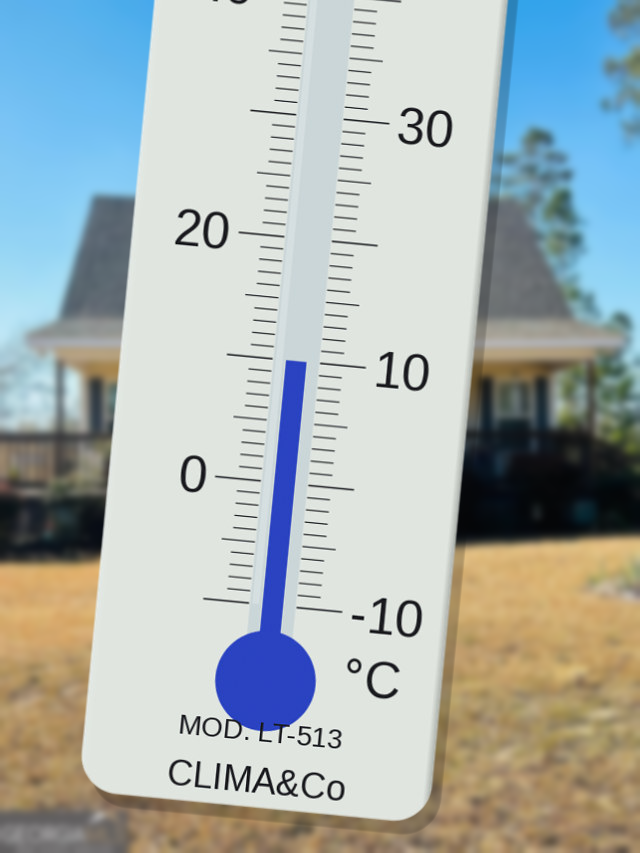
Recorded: 10 °C
